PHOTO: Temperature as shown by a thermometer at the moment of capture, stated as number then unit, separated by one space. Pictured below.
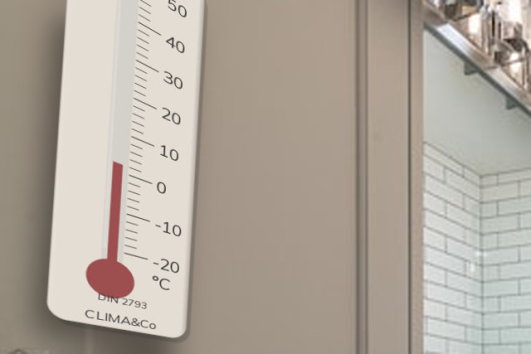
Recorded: 2 °C
